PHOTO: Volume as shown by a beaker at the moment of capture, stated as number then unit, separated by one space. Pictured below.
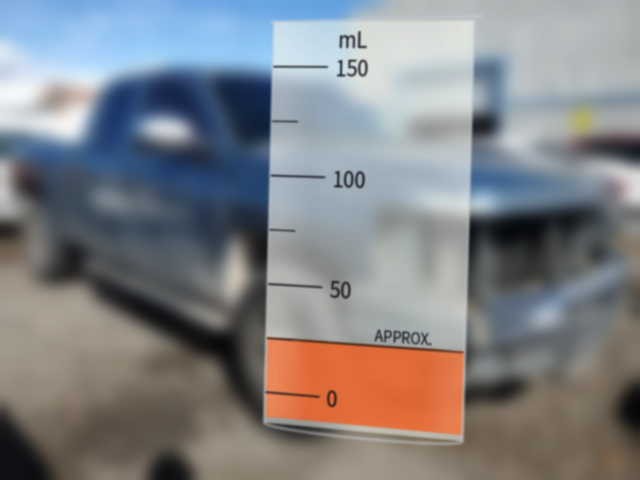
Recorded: 25 mL
